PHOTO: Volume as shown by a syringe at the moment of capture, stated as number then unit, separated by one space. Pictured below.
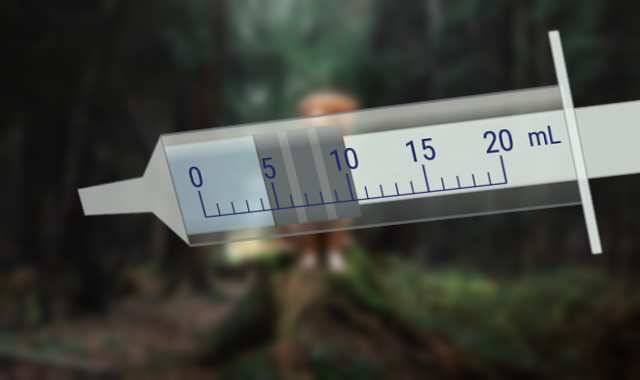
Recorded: 4.5 mL
